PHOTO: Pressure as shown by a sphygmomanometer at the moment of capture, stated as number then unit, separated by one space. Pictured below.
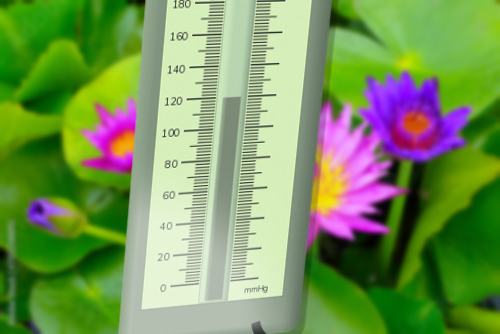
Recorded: 120 mmHg
